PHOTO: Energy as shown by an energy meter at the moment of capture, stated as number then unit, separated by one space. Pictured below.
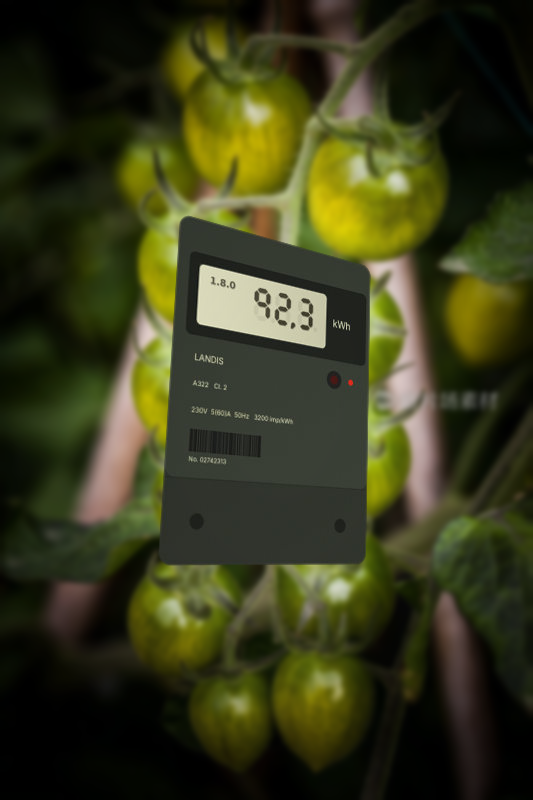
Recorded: 92.3 kWh
